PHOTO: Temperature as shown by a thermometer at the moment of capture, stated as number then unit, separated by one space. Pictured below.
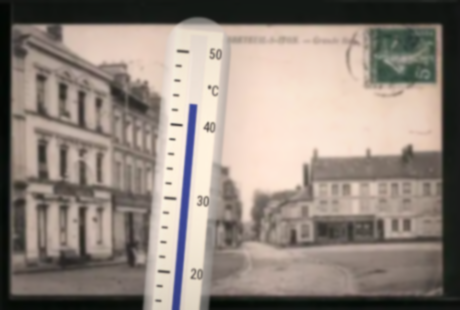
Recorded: 43 °C
